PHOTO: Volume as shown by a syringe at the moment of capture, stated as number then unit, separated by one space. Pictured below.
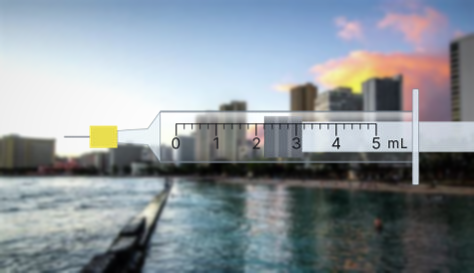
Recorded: 2.2 mL
